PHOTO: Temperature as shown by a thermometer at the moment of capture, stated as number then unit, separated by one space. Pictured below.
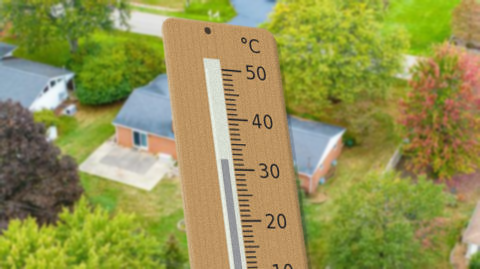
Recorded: 32 °C
